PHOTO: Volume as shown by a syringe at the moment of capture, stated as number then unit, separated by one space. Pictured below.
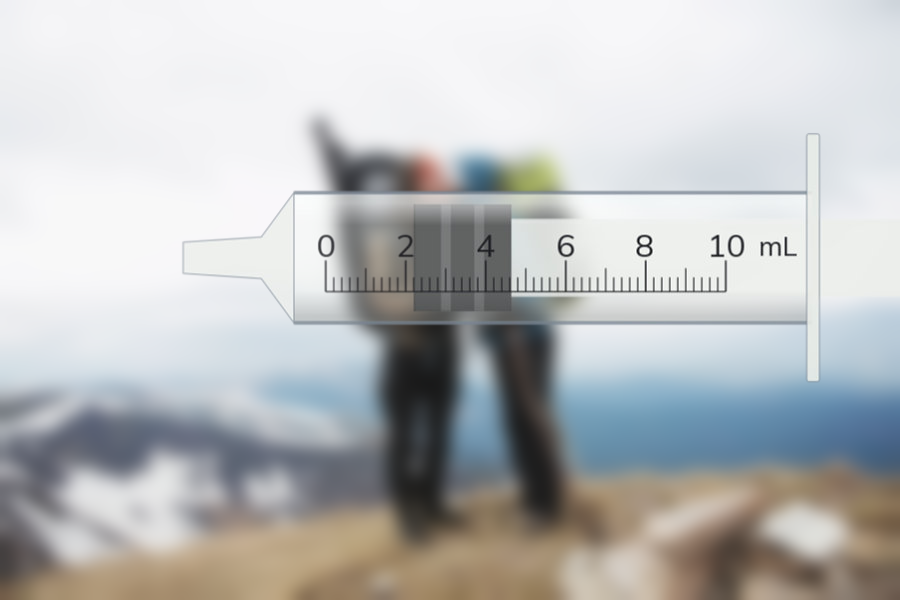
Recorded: 2.2 mL
